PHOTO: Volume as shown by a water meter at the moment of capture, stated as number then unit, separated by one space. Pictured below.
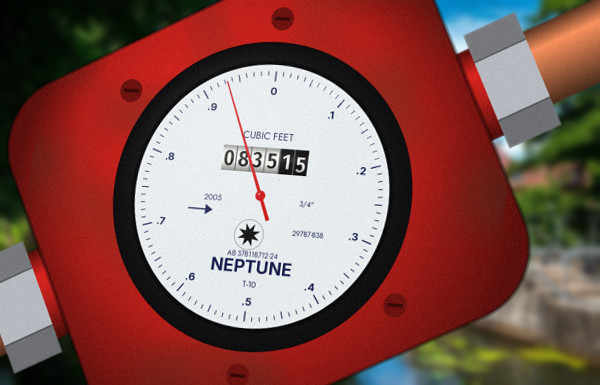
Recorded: 83514.93 ft³
